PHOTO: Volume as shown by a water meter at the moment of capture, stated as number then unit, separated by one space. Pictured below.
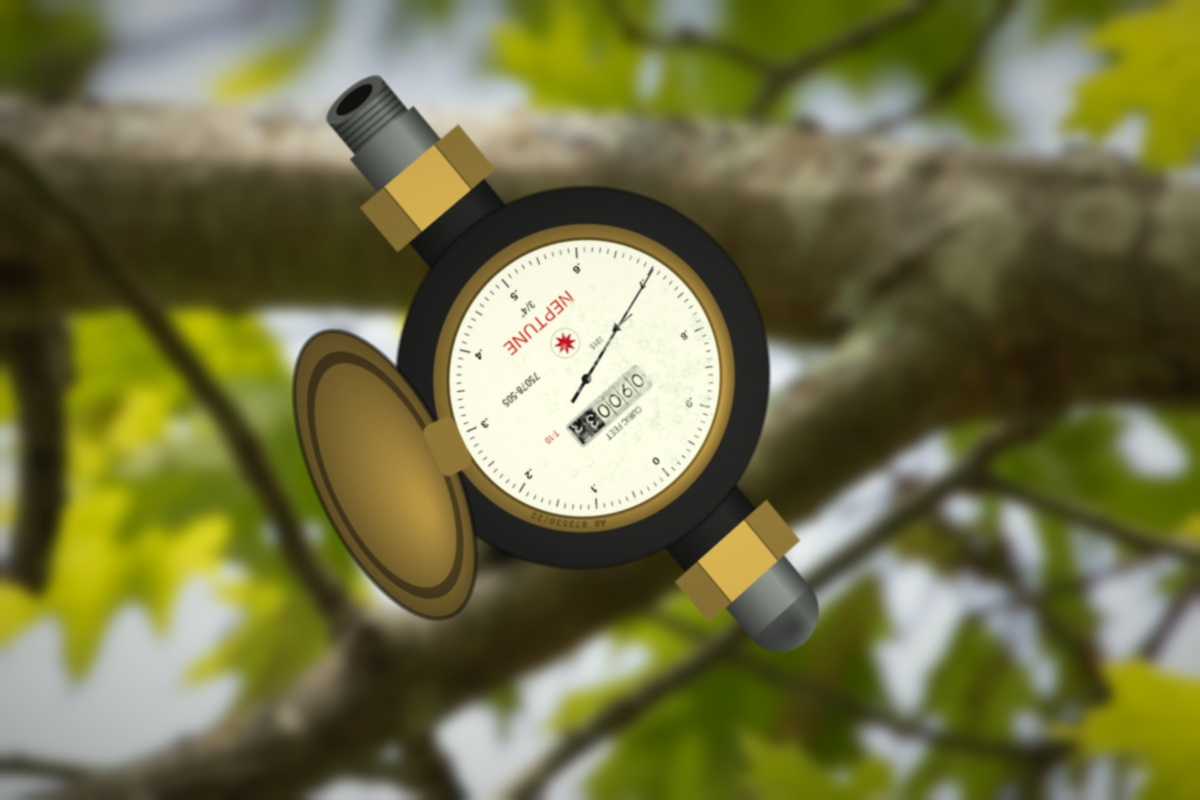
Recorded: 90032.70 ft³
